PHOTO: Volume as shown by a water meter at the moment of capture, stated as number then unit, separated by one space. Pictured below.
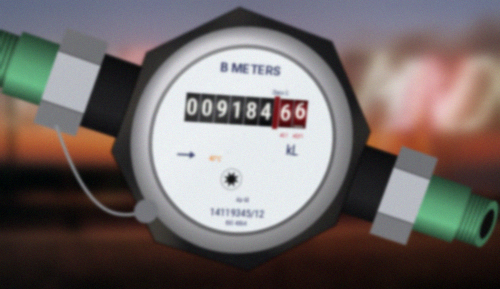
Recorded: 9184.66 kL
